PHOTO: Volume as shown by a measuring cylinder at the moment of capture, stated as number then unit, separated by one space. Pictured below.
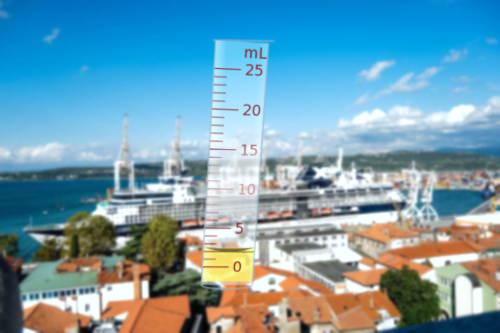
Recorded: 2 mL
